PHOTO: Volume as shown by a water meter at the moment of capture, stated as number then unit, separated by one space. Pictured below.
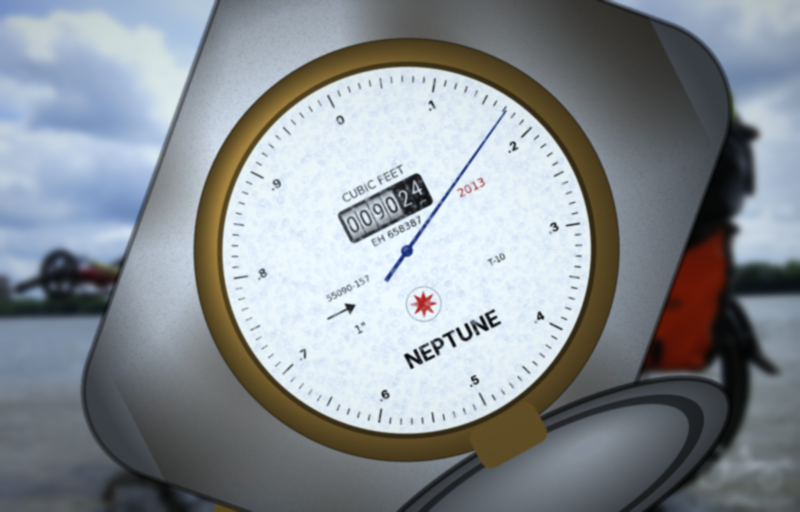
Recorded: 9024.17 ft³
